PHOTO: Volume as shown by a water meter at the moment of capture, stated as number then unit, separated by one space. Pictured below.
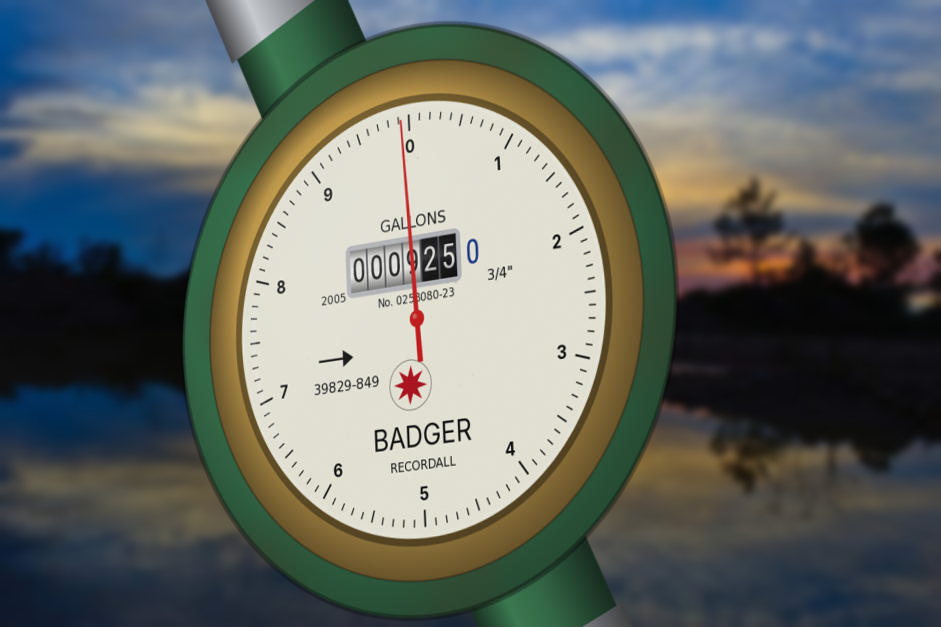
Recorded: 9249.9 gal
